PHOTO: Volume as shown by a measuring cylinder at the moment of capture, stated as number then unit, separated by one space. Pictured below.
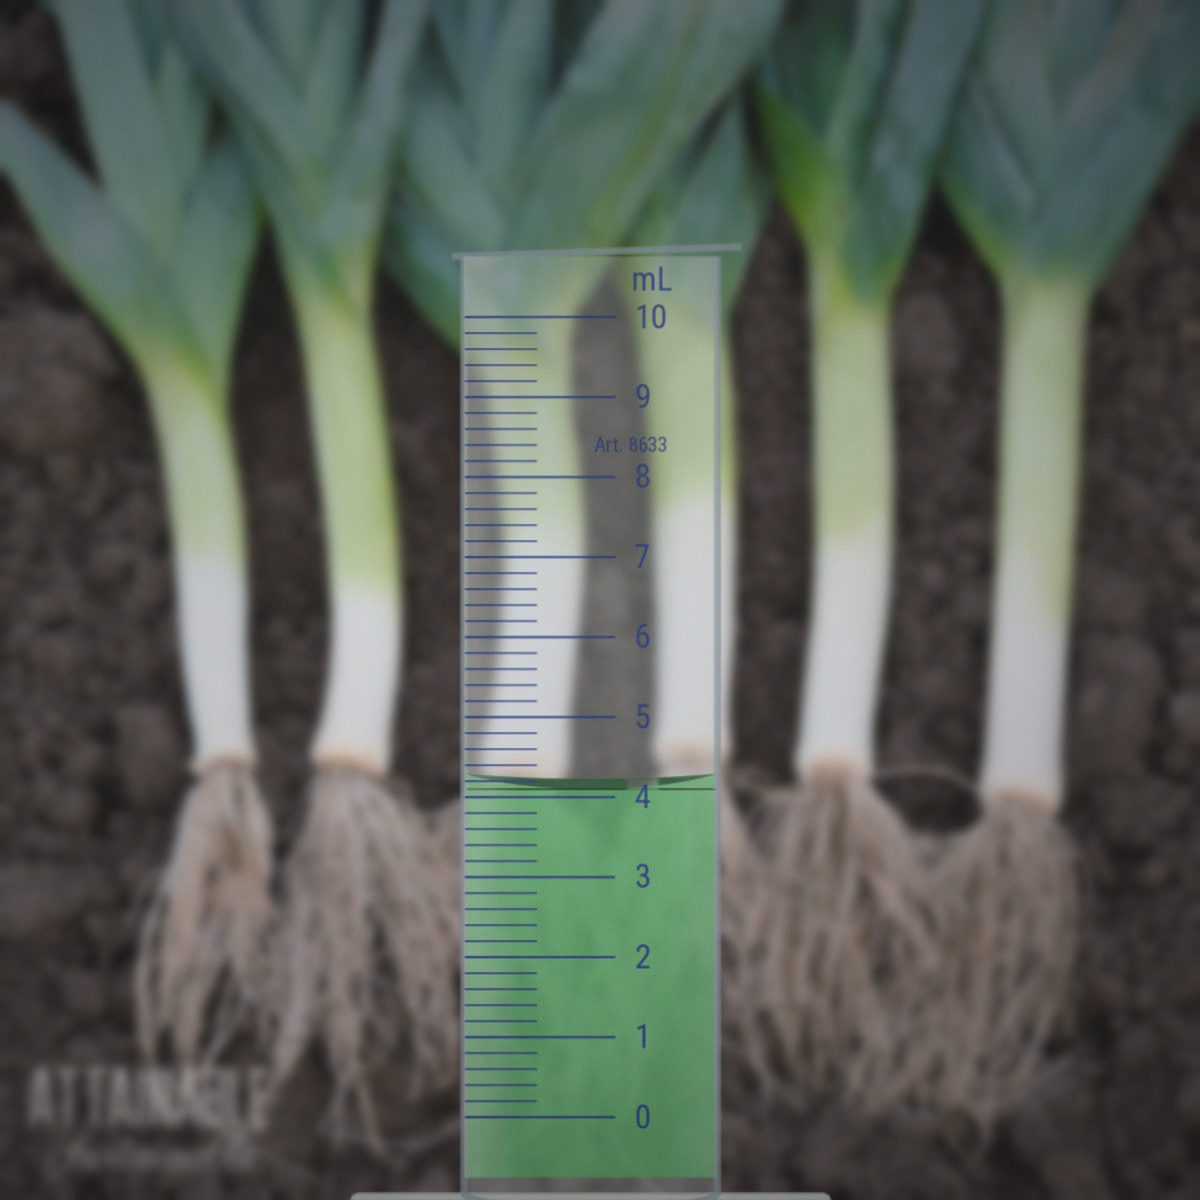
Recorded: 4.1 mL
